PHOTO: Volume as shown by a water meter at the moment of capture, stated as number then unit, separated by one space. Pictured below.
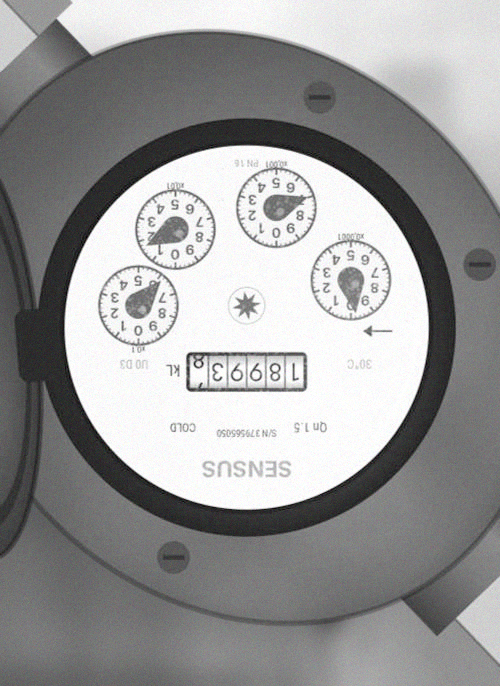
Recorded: 189937.6169 kL
